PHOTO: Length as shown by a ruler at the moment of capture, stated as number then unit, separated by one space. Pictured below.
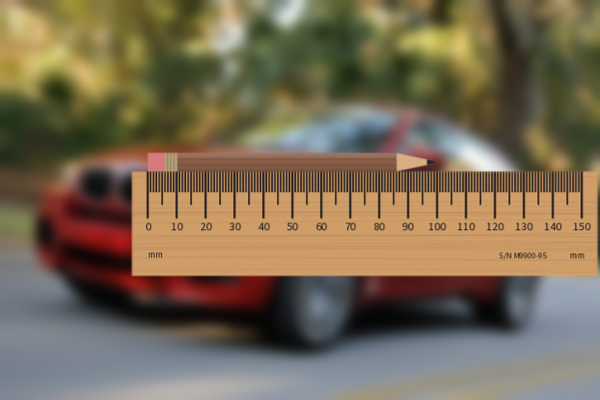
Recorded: 100 mm
